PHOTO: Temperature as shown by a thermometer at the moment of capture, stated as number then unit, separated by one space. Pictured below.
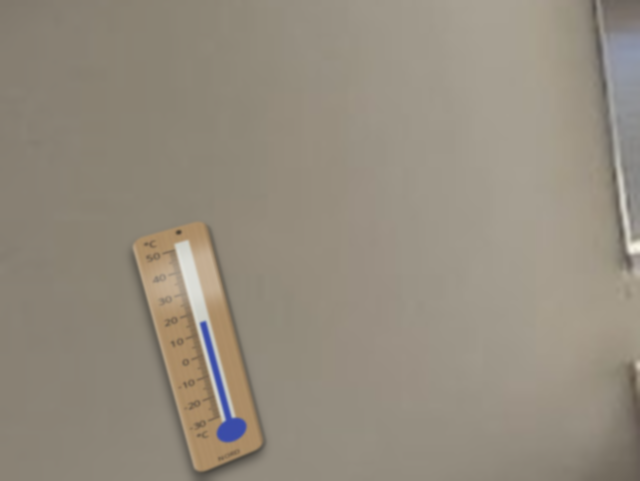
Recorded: 15 °C
